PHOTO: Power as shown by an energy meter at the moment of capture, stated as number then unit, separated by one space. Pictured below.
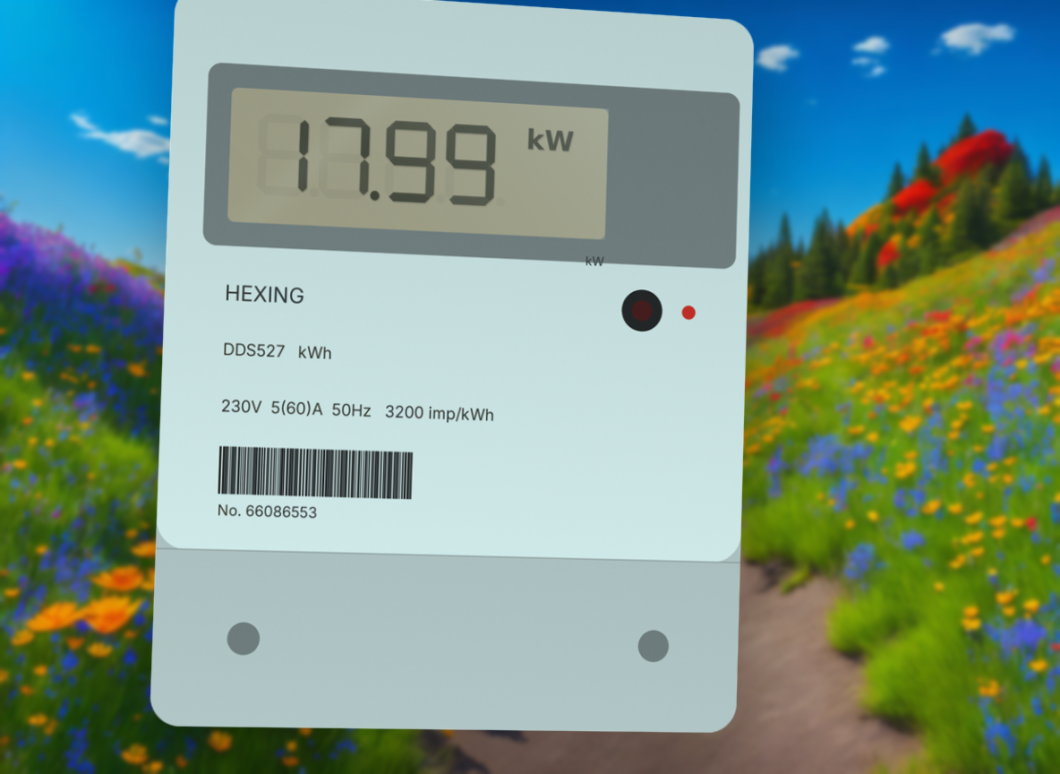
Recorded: 17.99 kW
